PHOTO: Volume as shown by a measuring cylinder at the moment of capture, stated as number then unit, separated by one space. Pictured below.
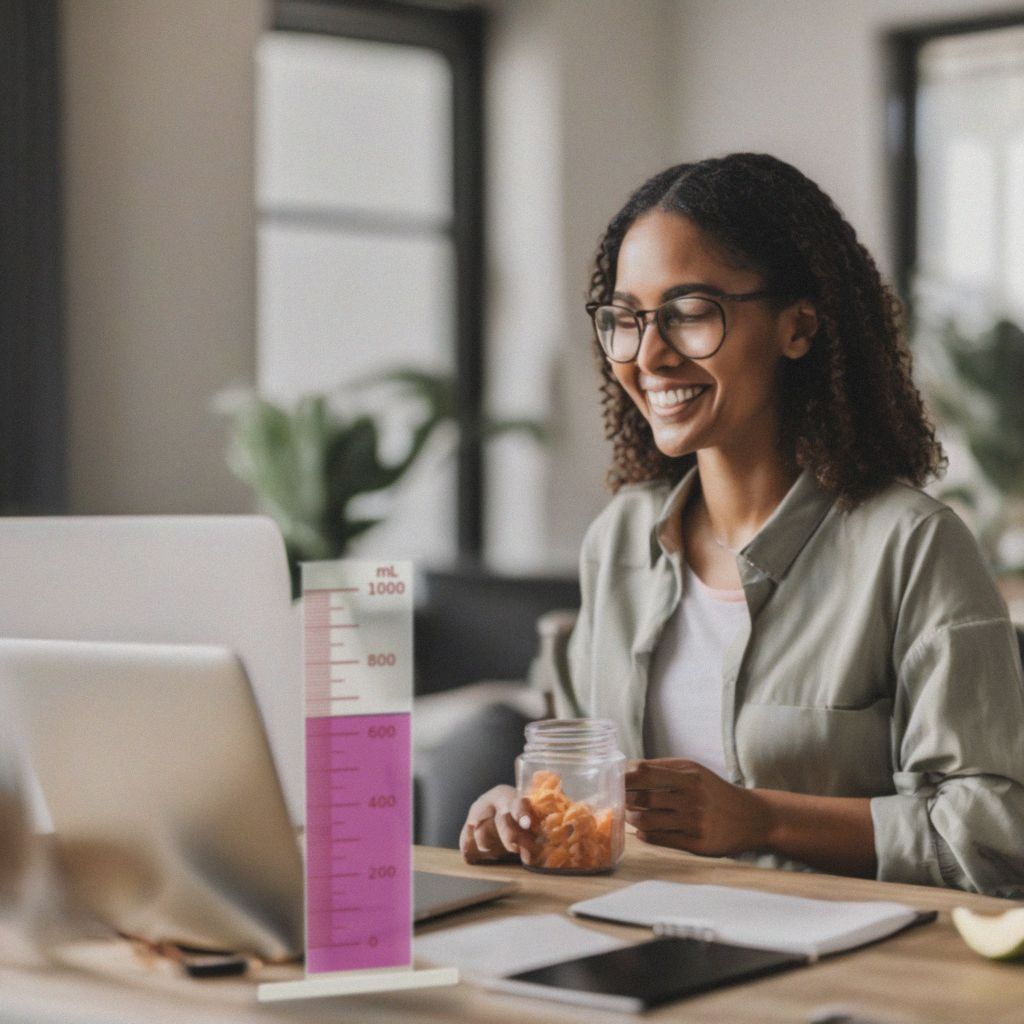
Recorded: 650 mL
